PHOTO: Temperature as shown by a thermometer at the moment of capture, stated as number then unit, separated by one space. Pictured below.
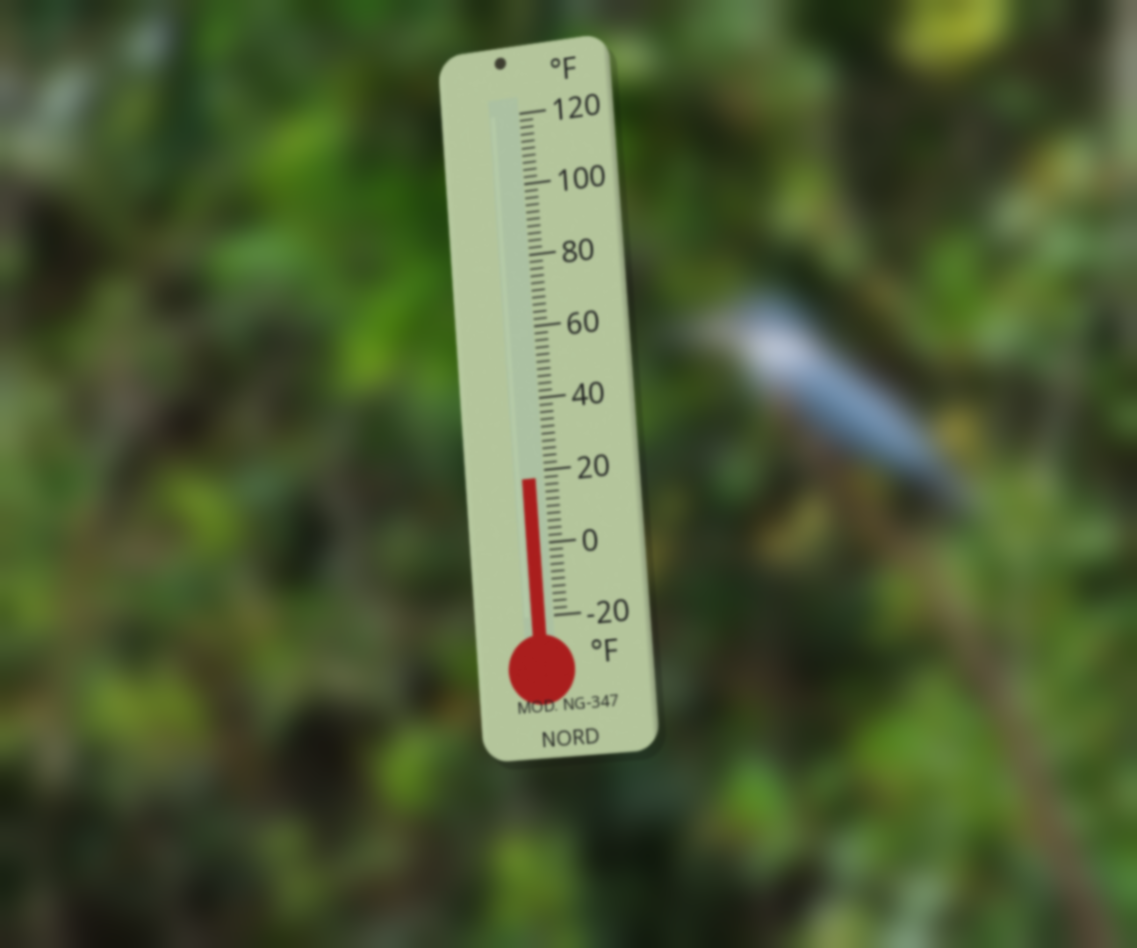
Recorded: 18 °F
